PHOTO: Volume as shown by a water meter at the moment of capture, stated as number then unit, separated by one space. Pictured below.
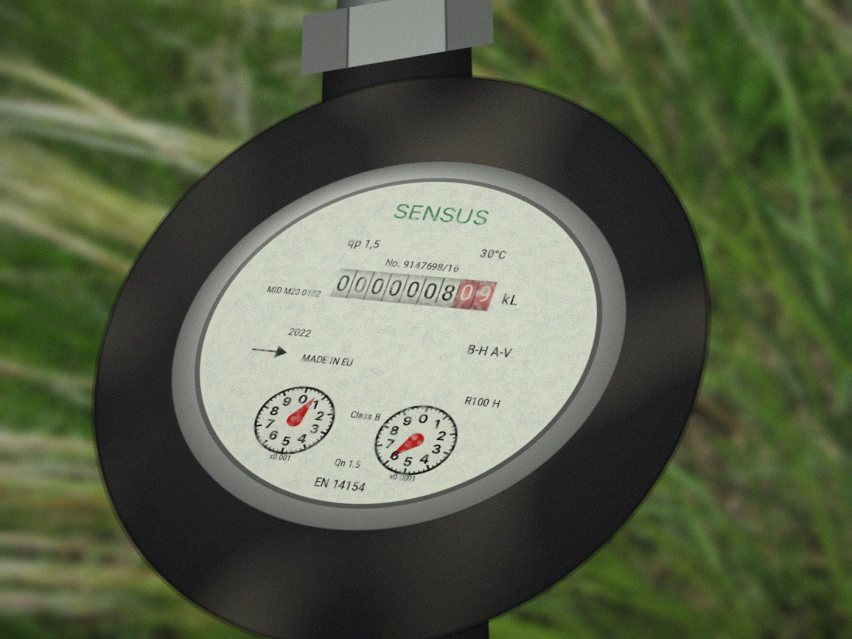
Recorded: 8.0906 kL
